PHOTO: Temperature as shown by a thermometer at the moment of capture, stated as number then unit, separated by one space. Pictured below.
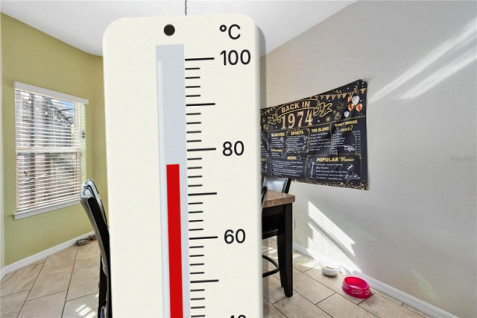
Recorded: 77 °C
